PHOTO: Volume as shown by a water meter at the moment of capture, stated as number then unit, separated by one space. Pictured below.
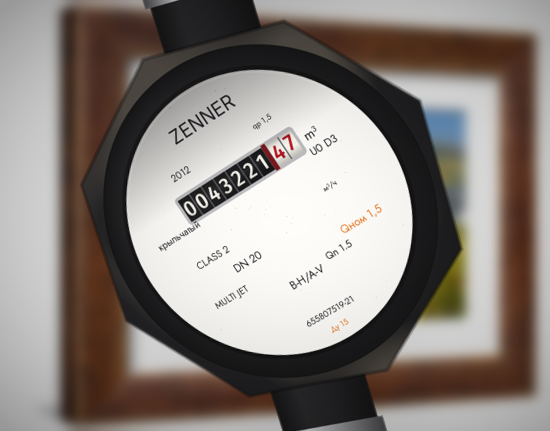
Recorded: 43221.47 m³
